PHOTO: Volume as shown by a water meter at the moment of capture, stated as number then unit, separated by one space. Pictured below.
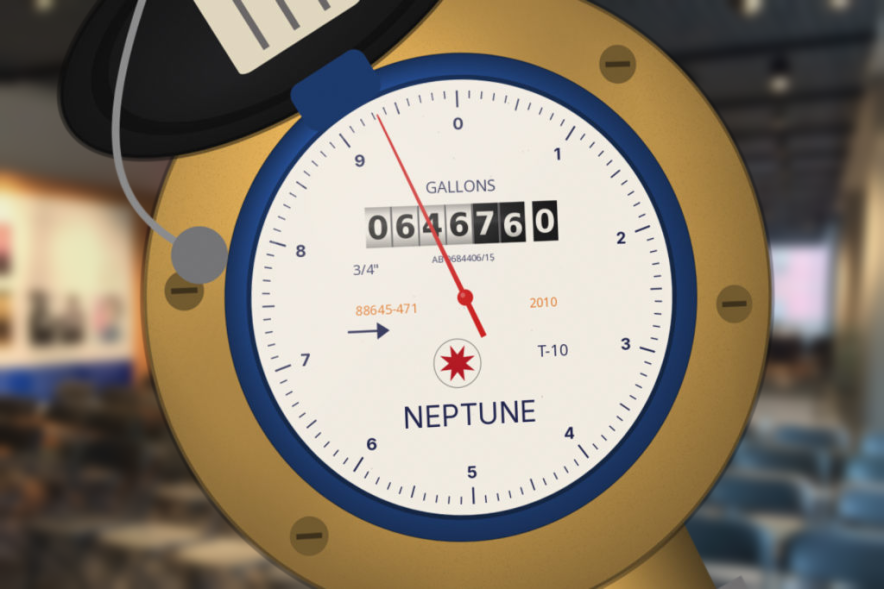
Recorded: 646759.3 gal
